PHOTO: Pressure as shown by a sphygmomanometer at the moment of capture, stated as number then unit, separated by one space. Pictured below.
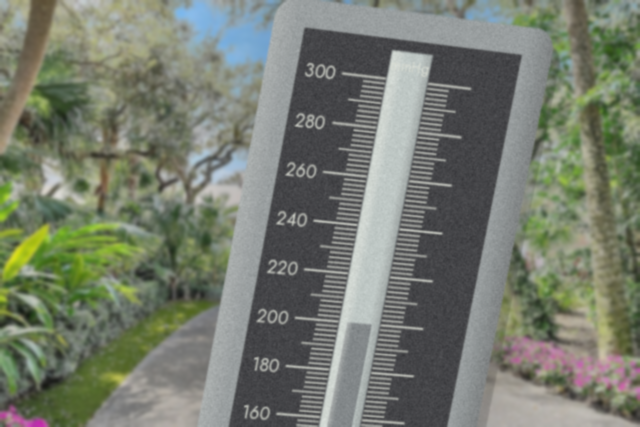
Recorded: 200 mmHg
